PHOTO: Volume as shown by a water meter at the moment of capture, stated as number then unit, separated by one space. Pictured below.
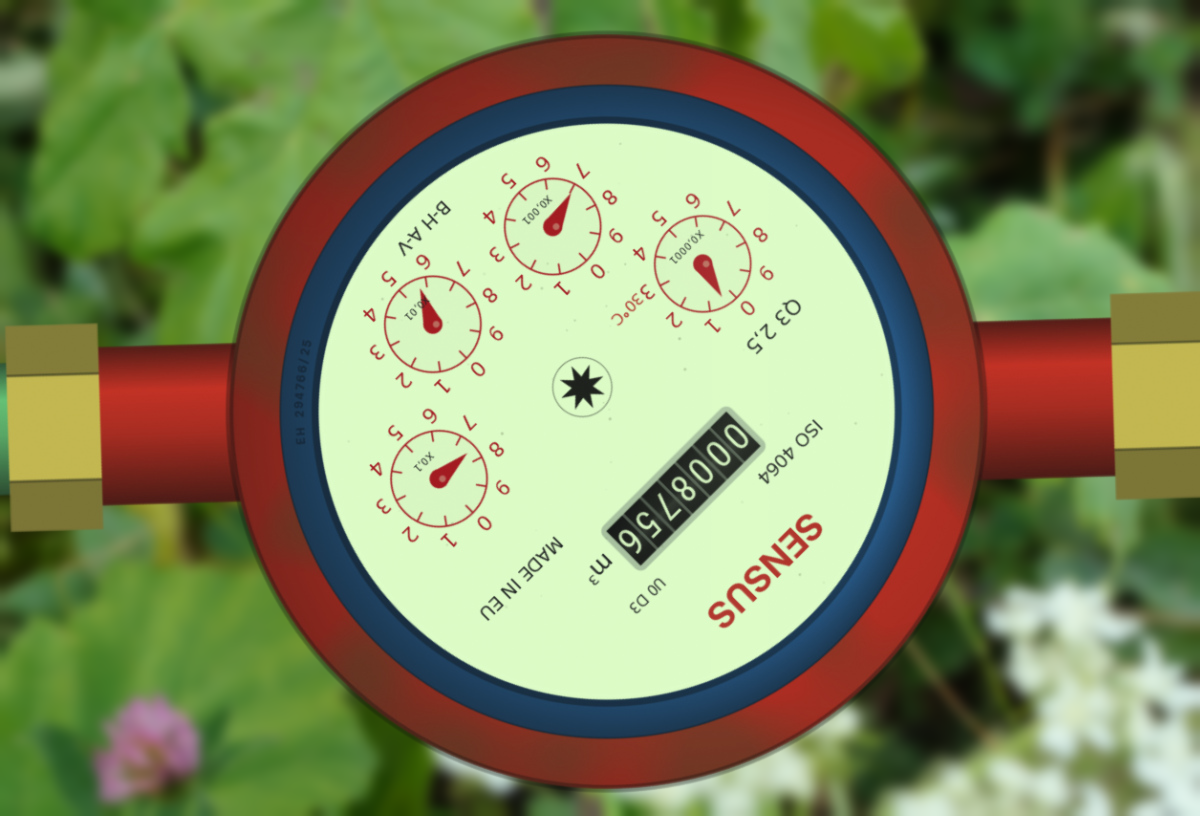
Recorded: 8756.7570 m³
